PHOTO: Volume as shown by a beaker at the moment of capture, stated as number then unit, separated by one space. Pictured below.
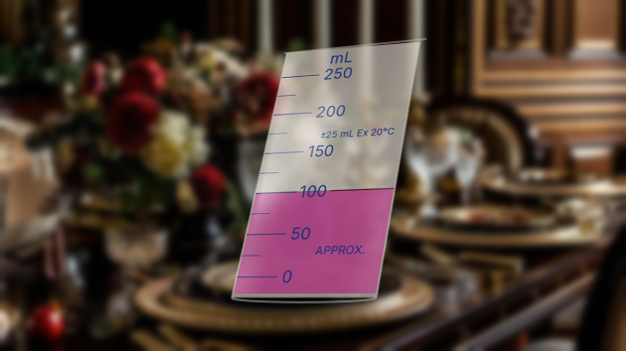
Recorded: 100 mL
